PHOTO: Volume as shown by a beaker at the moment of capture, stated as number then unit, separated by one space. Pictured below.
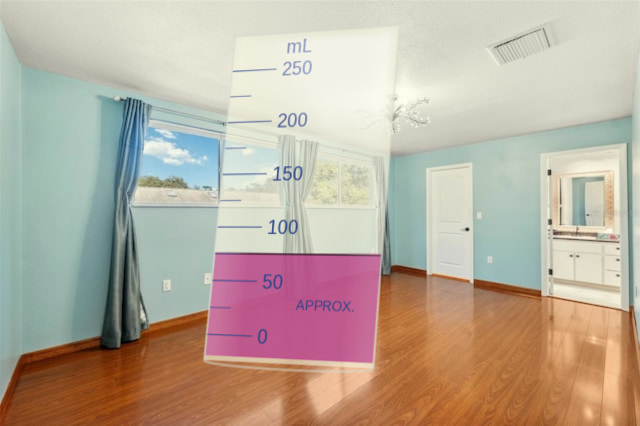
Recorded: 75 mL
